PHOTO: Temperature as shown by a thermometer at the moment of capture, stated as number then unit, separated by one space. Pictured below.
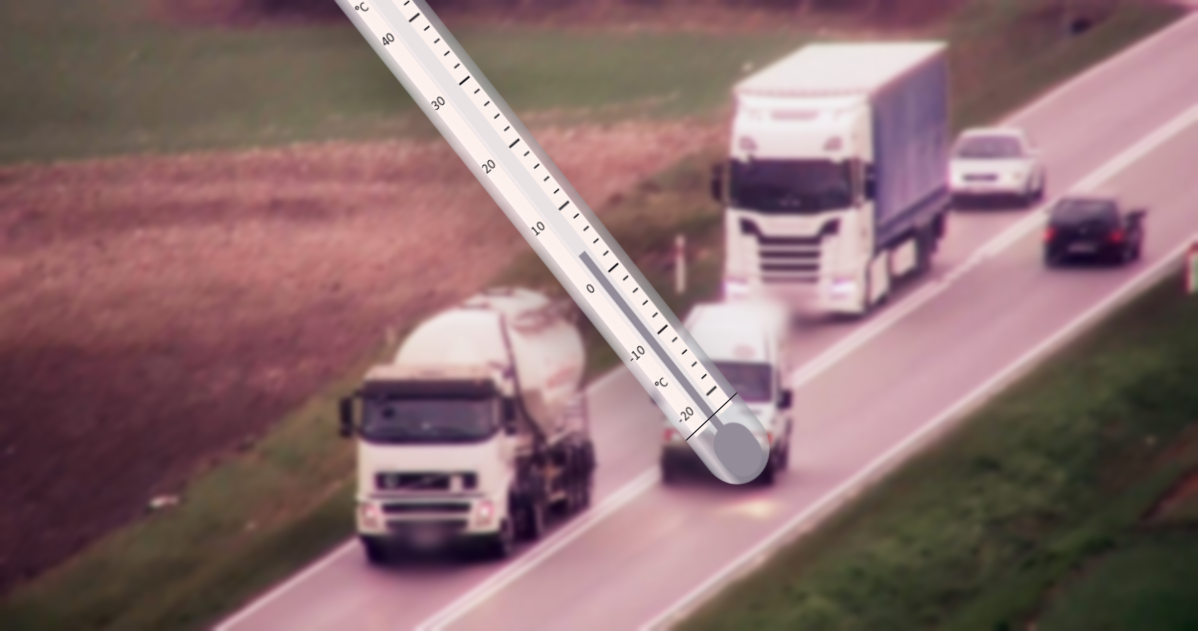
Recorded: 4 °C
